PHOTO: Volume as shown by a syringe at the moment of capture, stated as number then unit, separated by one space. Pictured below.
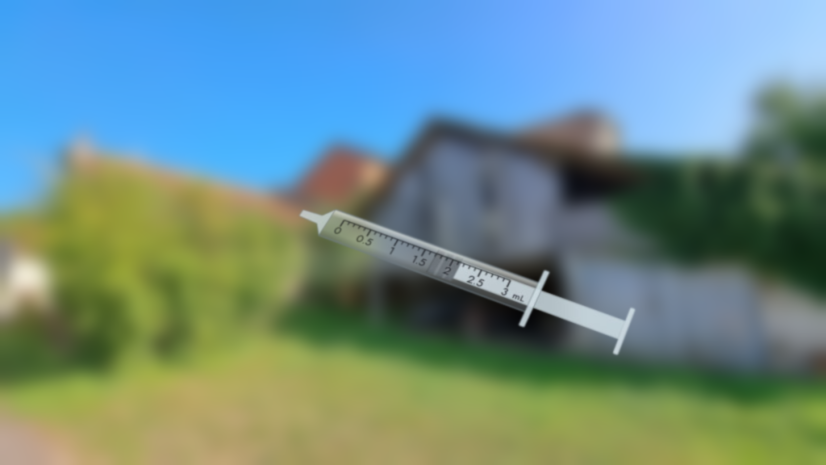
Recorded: 1.7 mL
